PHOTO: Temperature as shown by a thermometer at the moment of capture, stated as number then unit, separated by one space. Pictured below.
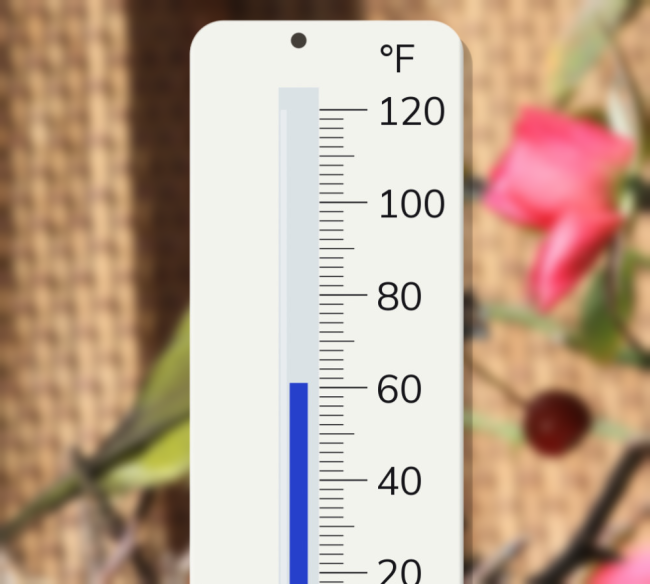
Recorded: 61 °F
